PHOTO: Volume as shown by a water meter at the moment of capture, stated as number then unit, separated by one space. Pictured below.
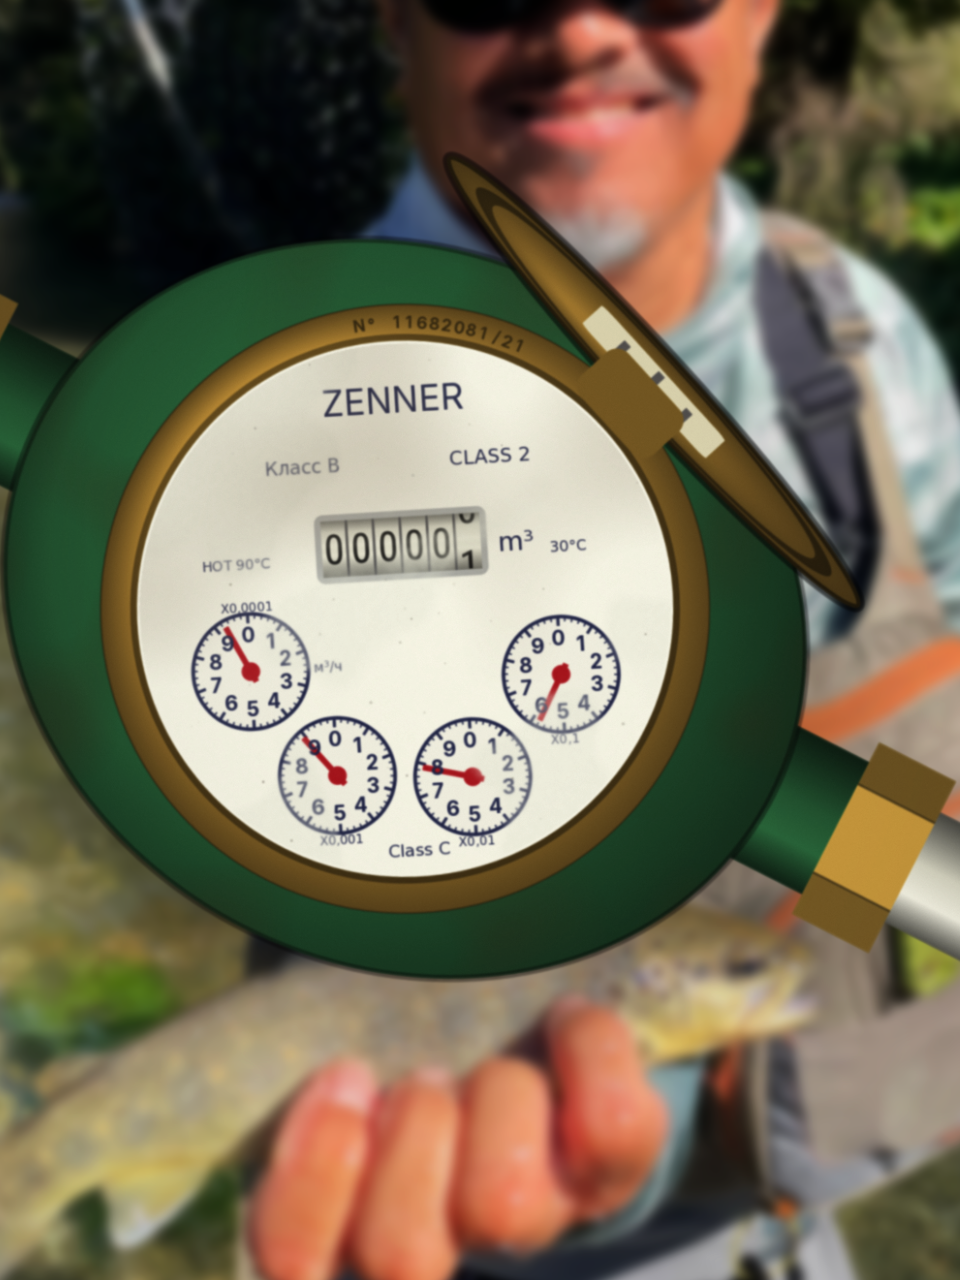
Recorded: 0.5789 m³
